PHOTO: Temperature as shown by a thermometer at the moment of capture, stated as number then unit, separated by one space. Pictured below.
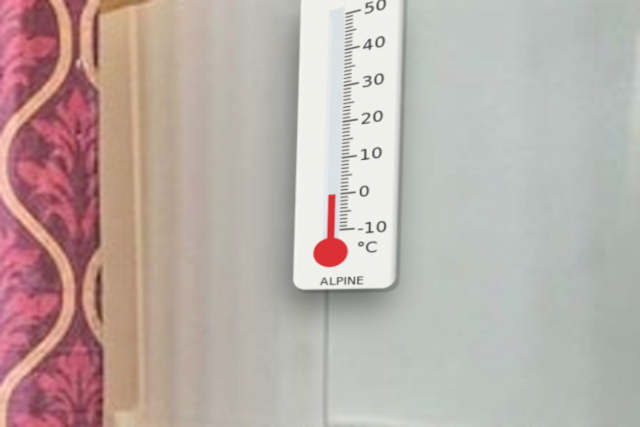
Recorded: 0 °C
